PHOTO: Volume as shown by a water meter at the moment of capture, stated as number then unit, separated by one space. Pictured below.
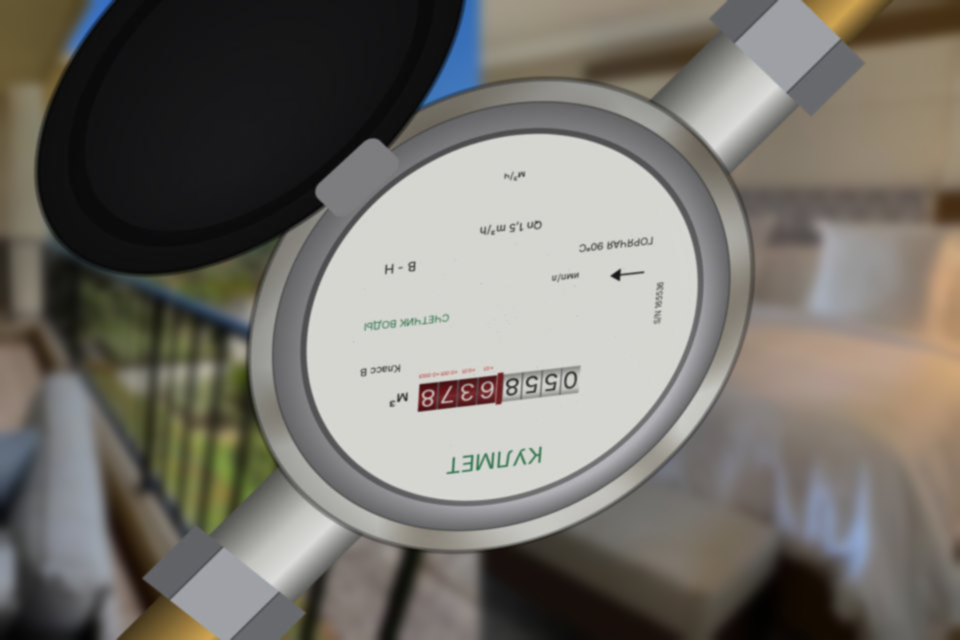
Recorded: 558.6378 m³
